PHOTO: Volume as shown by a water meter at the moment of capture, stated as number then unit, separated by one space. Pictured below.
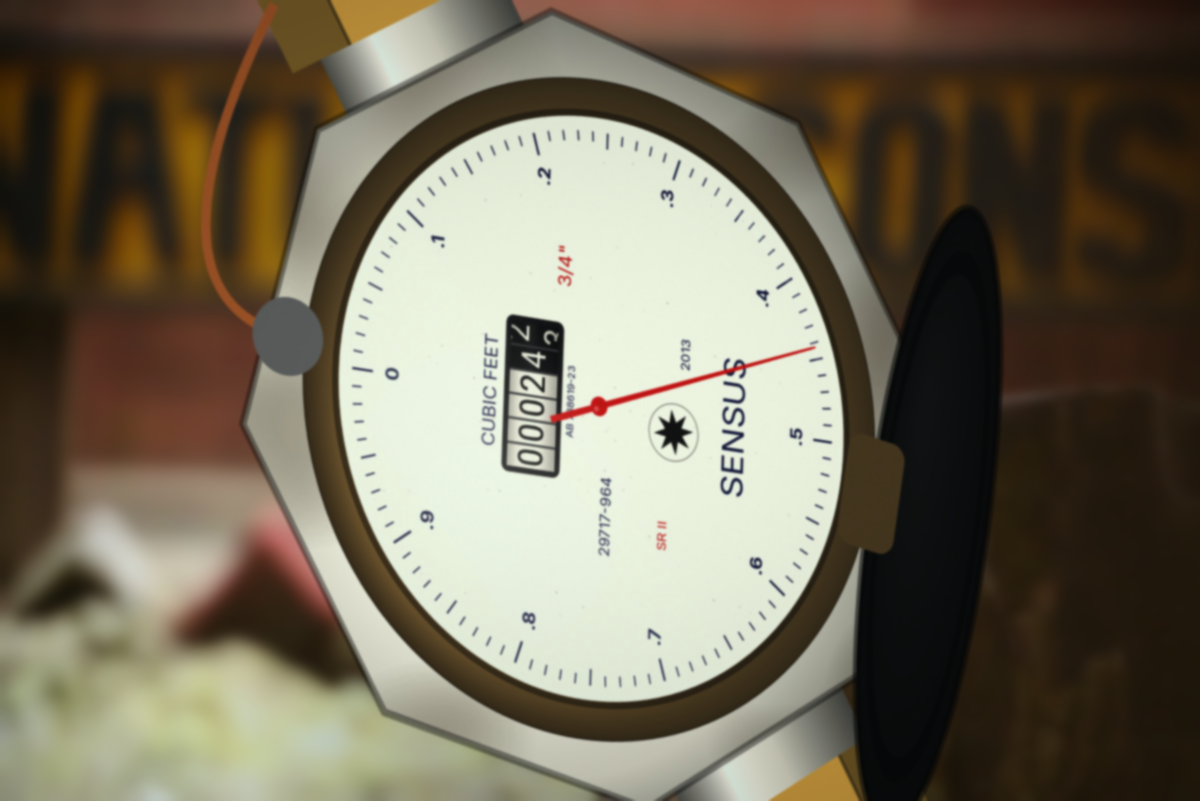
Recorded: 242.44 ft³
